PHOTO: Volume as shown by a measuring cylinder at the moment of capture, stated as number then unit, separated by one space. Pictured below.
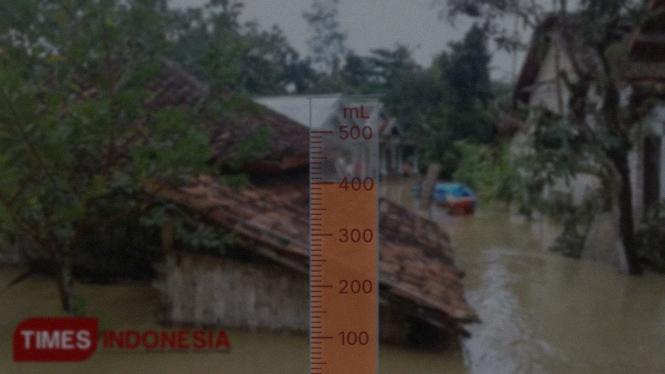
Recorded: 400 mL
